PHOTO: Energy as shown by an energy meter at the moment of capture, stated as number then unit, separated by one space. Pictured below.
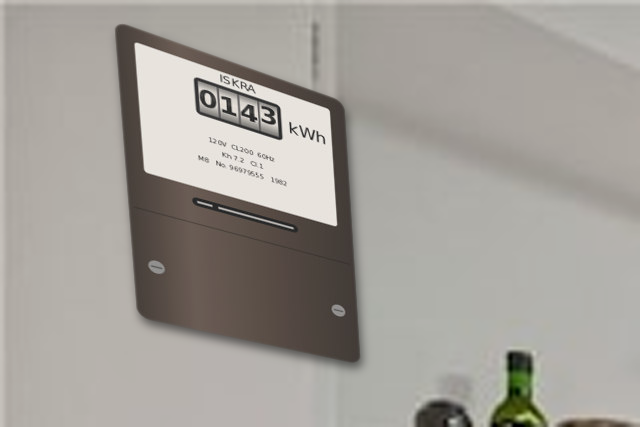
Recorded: 143 kWh
